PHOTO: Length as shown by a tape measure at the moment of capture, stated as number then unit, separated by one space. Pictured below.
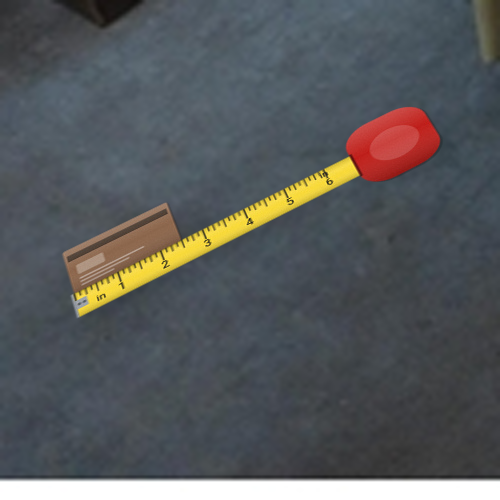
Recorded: 2.5 in
